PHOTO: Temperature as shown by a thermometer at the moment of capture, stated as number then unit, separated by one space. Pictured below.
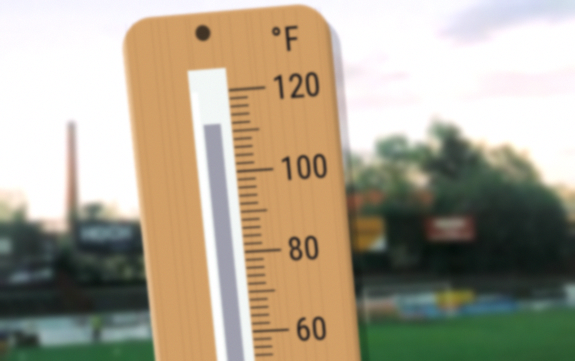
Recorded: 112 °F
